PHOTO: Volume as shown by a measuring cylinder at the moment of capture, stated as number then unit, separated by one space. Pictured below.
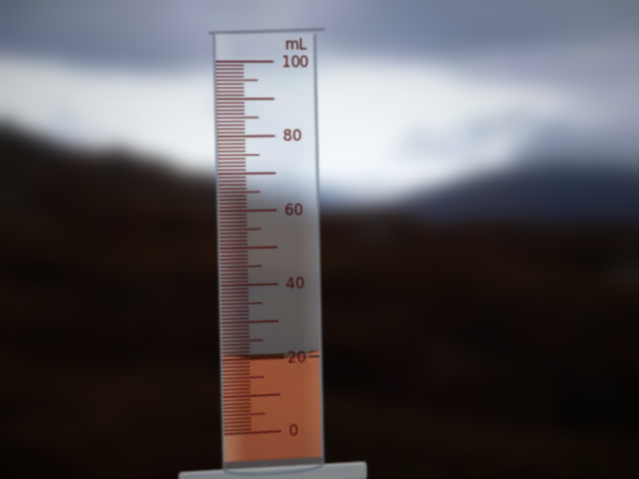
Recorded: 20 mL
